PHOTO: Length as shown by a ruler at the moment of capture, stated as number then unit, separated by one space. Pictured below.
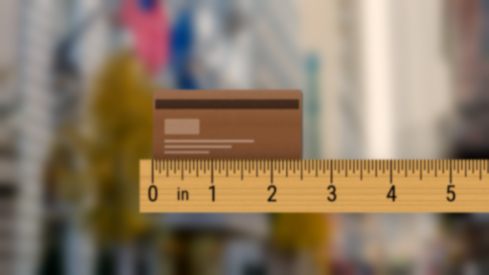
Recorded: 2.5 in
